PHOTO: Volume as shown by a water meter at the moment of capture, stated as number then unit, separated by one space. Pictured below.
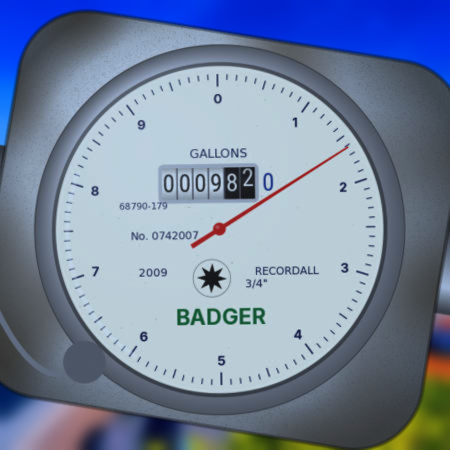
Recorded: 9821.6 gal
